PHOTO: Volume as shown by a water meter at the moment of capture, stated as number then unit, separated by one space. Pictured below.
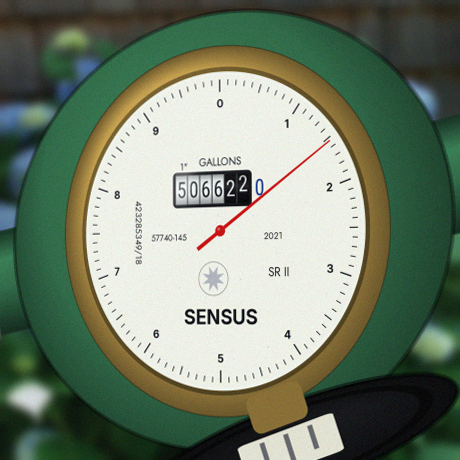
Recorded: 5066221.5 gal
